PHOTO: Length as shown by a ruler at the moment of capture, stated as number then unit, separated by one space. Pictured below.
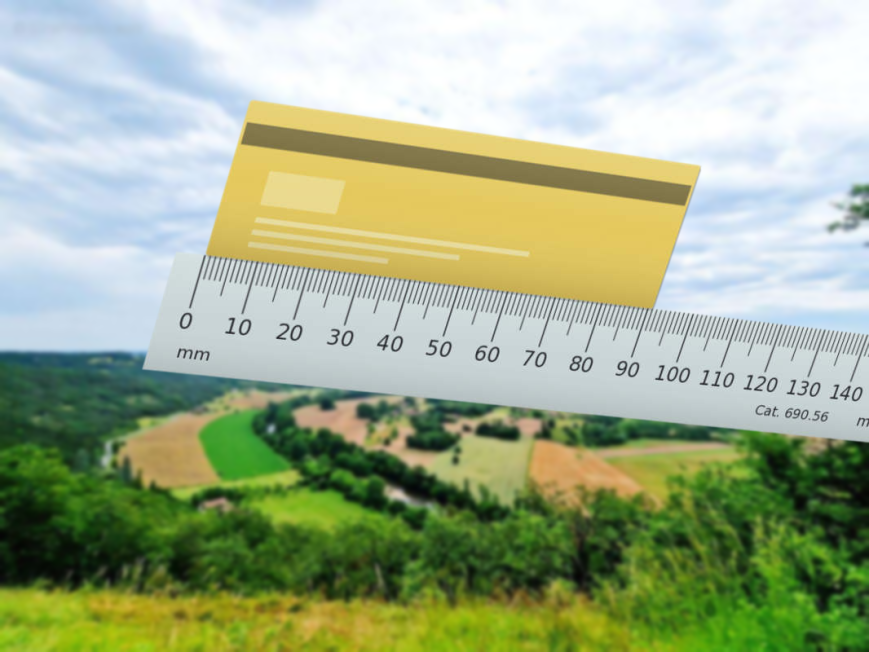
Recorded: 91 mm
